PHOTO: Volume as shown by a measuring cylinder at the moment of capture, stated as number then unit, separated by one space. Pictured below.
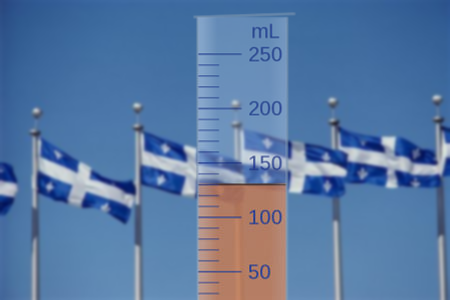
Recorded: 130 mL
